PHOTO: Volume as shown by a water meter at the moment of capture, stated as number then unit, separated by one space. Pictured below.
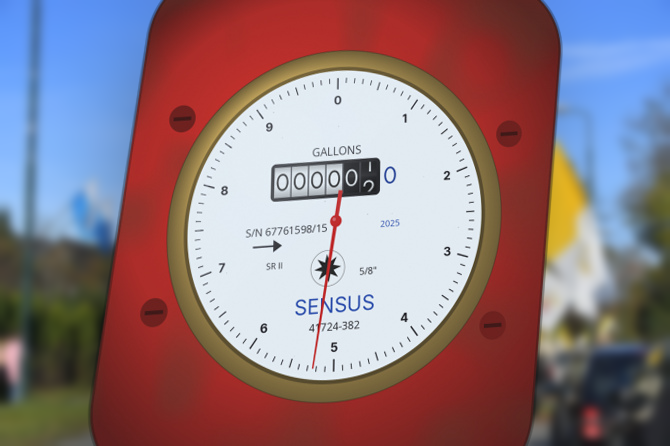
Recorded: 15.2 gal
